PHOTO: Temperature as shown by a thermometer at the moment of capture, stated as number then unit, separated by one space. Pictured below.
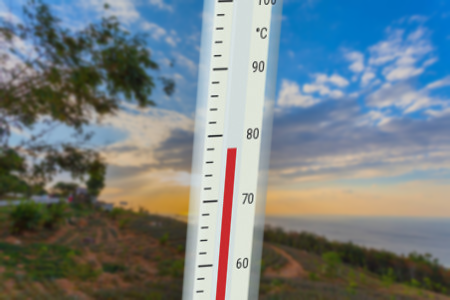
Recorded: 78 °C
